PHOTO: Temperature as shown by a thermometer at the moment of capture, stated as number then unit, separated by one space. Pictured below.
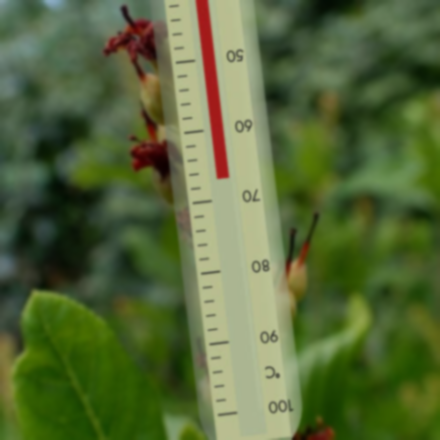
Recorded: 67 °C
